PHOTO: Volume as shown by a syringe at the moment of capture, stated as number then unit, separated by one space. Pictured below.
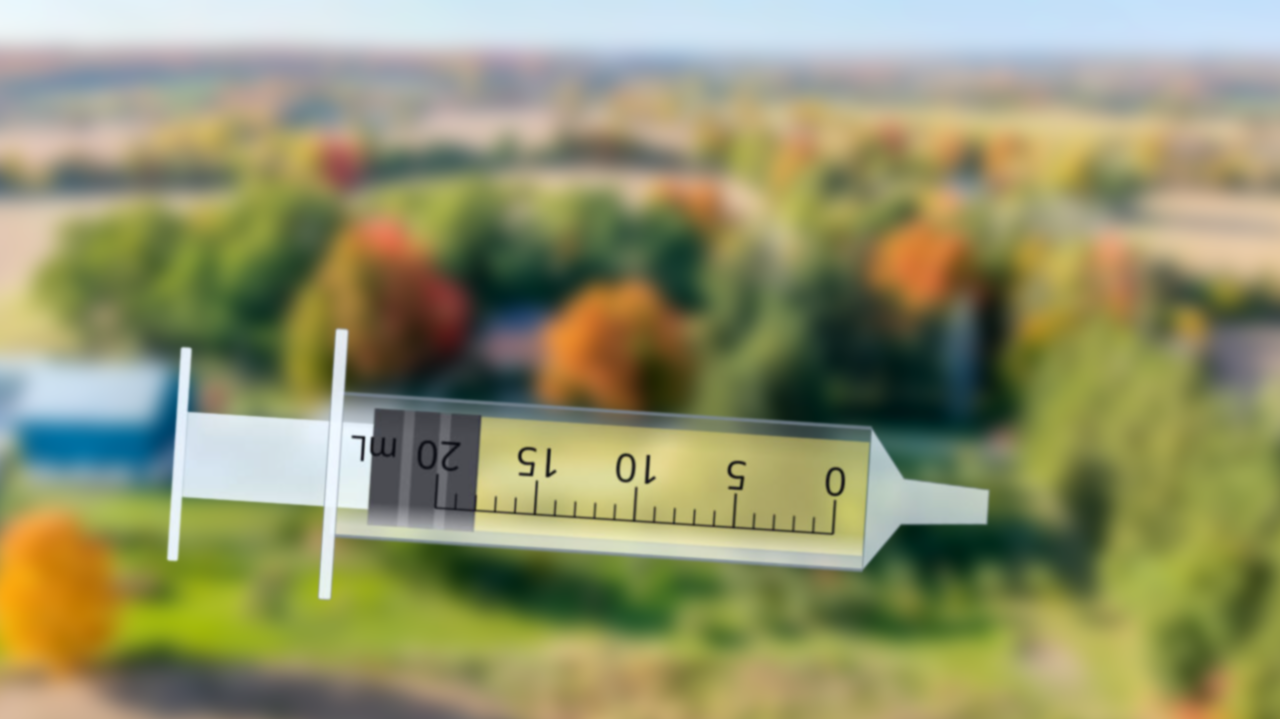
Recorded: 18 mL
